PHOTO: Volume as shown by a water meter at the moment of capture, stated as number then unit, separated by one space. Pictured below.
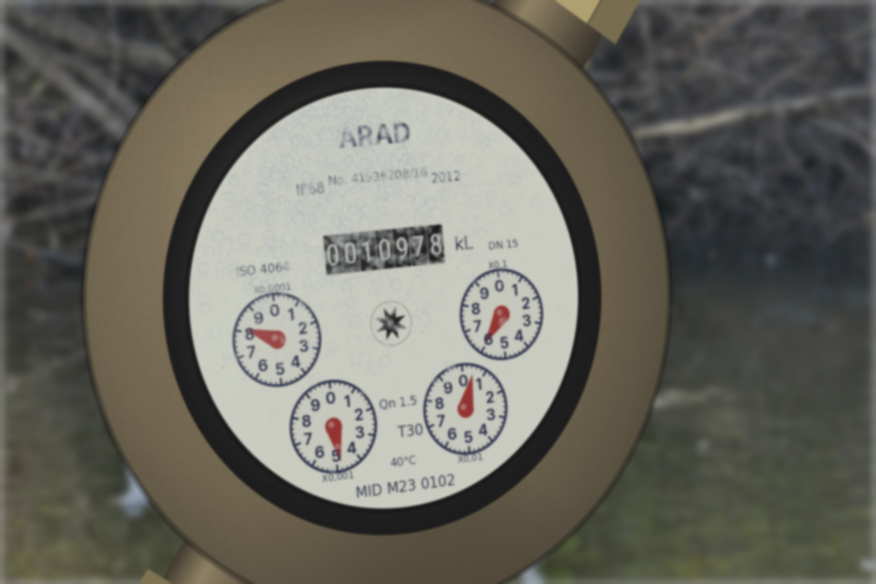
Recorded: 10978.6048 kL
